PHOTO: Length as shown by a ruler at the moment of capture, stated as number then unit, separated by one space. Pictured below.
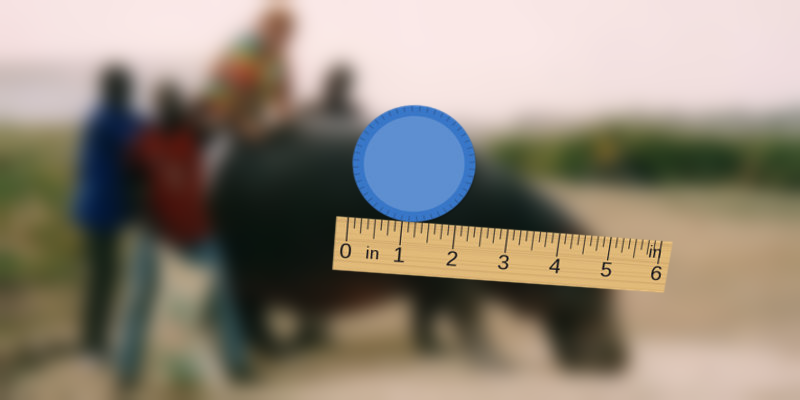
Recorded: 2.25 in
